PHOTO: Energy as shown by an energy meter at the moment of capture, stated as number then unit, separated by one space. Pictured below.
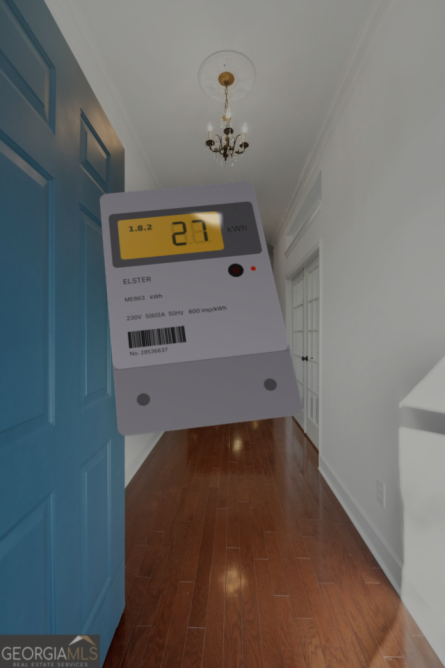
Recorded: 27 kWh
